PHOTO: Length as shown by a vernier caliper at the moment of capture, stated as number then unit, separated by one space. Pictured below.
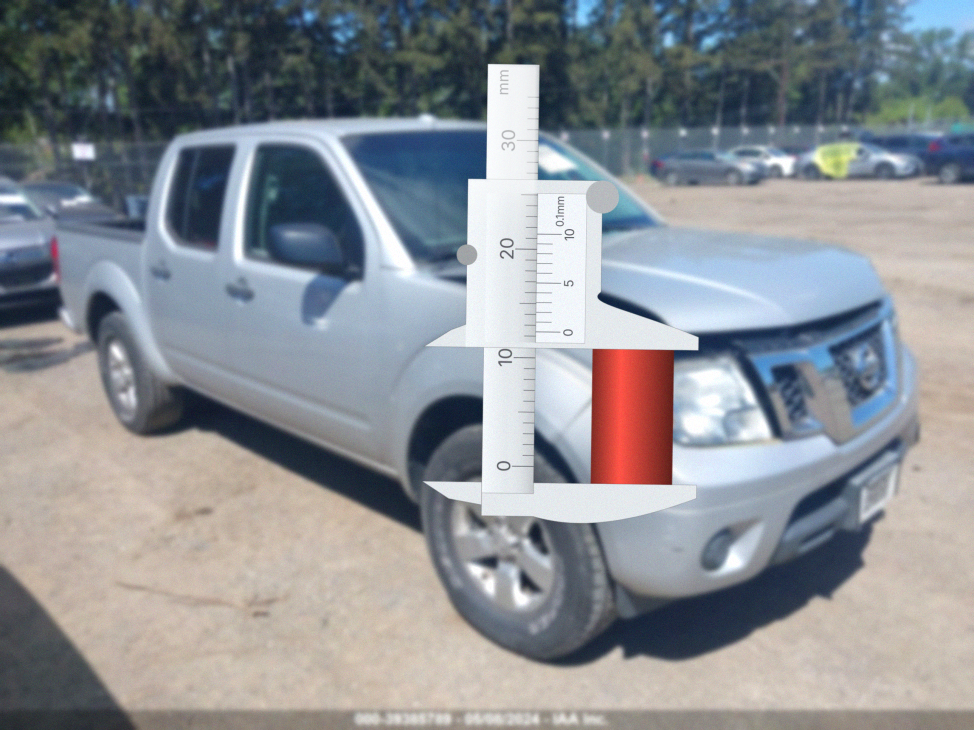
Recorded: 12.4 mm
